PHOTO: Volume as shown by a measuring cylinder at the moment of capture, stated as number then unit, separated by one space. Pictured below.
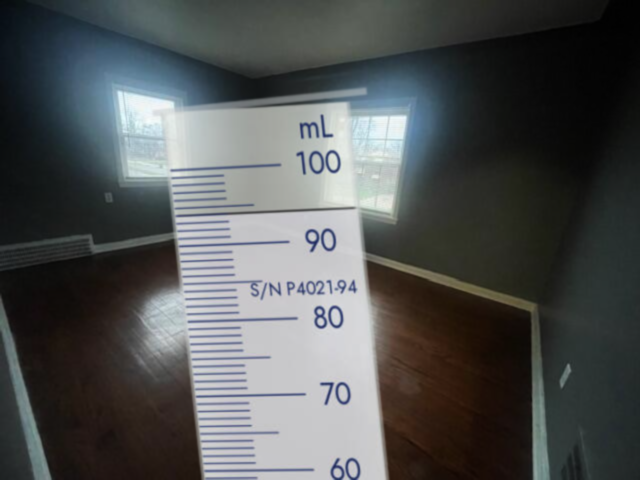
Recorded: 94 mL
